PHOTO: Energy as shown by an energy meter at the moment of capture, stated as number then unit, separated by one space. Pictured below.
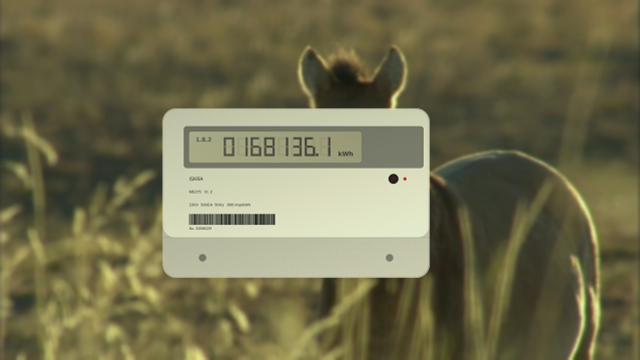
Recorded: 168136.1 kWh
